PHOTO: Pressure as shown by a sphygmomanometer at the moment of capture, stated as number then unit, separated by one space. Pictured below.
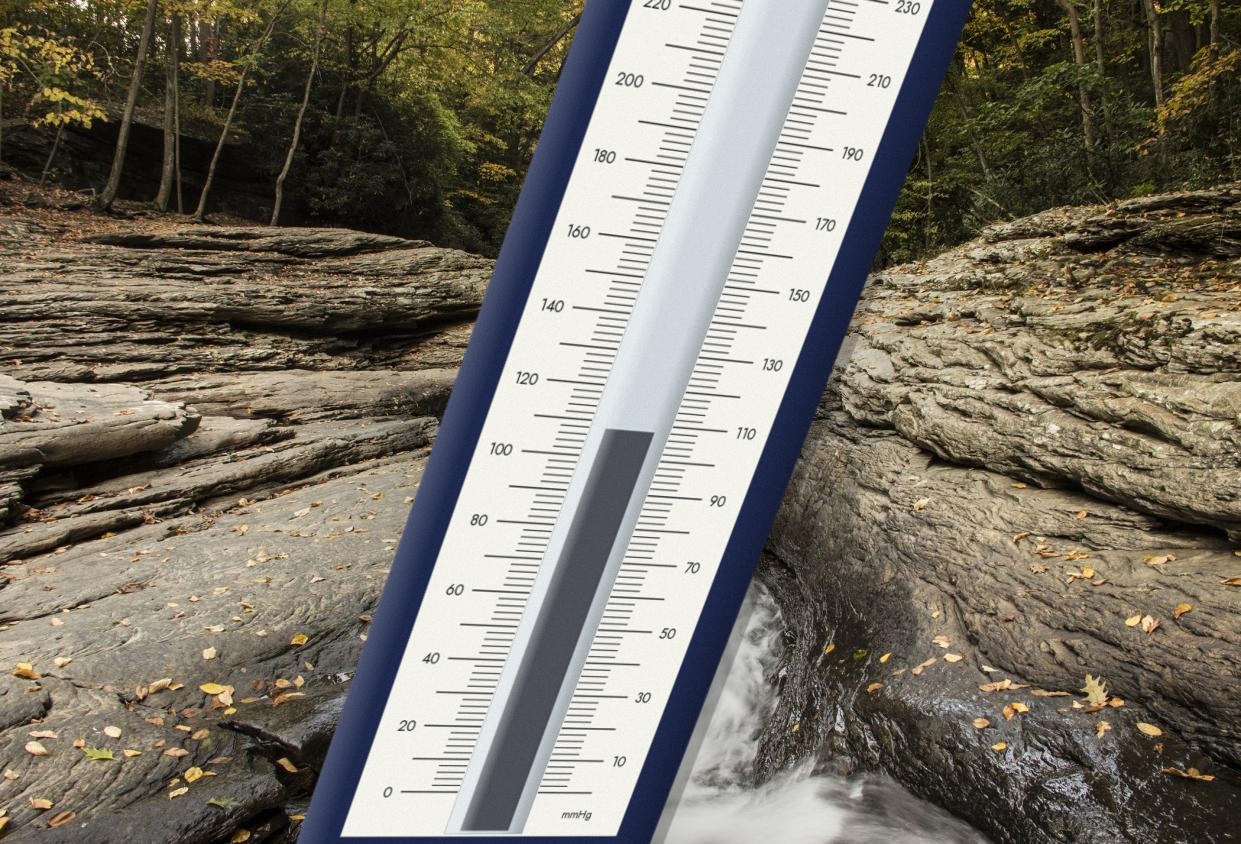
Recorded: 108 mmHg
